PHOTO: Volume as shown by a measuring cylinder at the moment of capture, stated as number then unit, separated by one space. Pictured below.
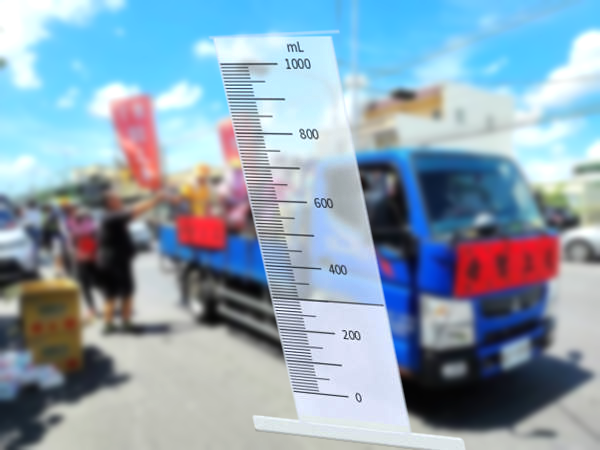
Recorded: 300 mL
